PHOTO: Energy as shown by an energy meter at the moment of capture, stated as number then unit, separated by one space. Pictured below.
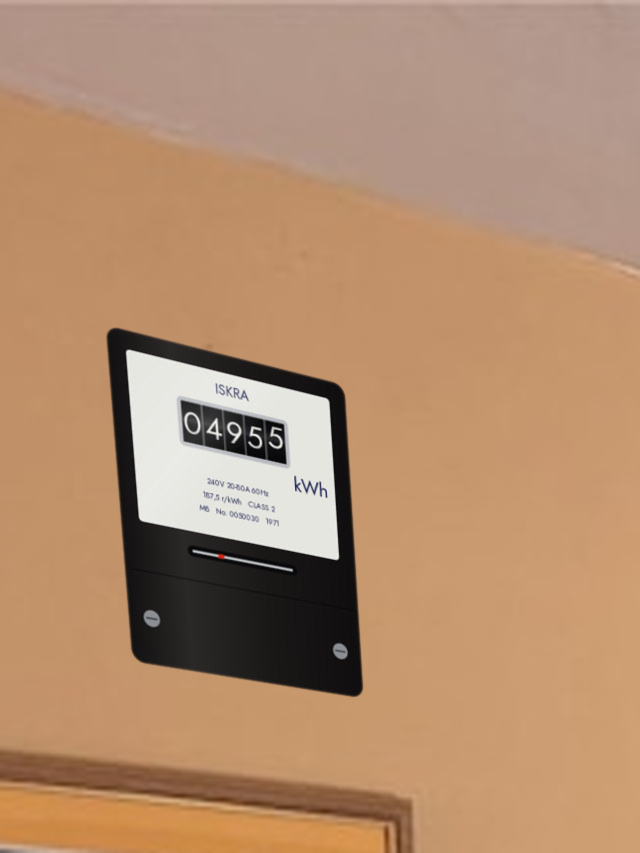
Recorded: 4955 kWh
